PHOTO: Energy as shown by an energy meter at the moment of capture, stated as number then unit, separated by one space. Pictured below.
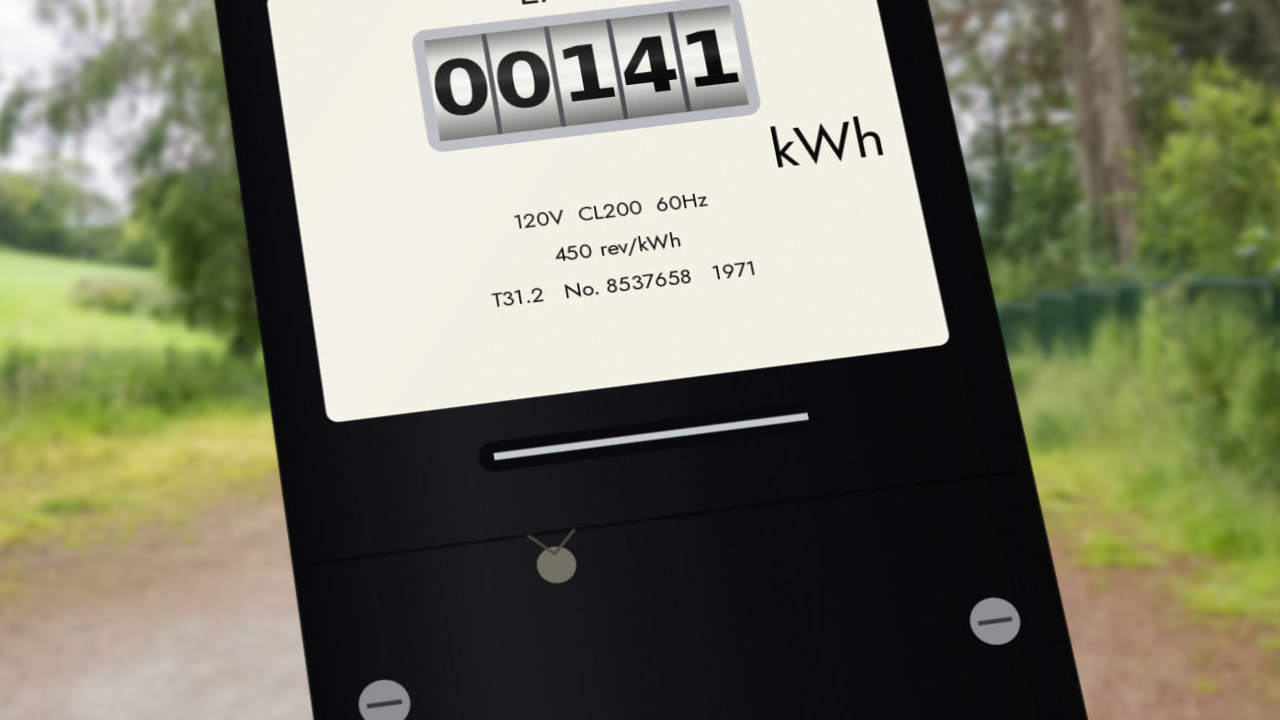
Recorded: 141 kWh
